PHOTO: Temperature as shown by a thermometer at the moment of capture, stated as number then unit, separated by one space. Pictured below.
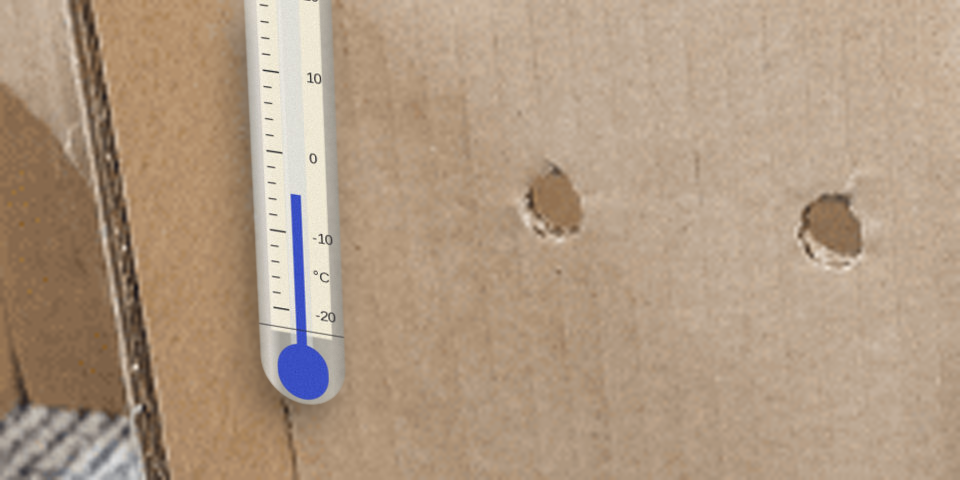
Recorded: -5 °C
